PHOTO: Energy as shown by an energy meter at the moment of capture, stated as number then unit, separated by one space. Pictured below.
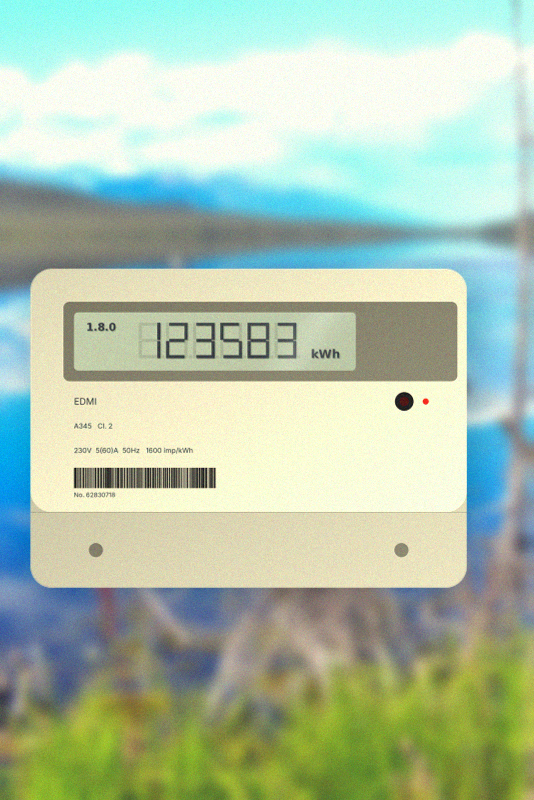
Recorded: 123583 kWh
